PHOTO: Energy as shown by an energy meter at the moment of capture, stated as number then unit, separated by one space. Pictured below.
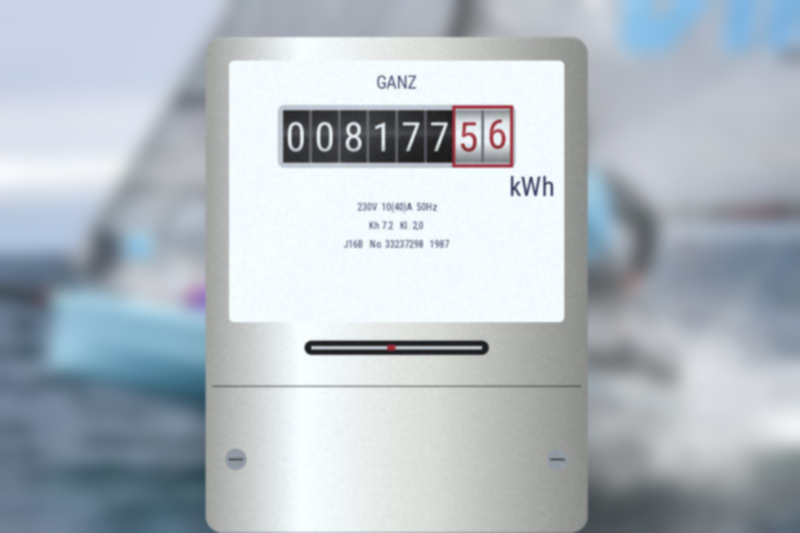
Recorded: 8177.56 kWh
